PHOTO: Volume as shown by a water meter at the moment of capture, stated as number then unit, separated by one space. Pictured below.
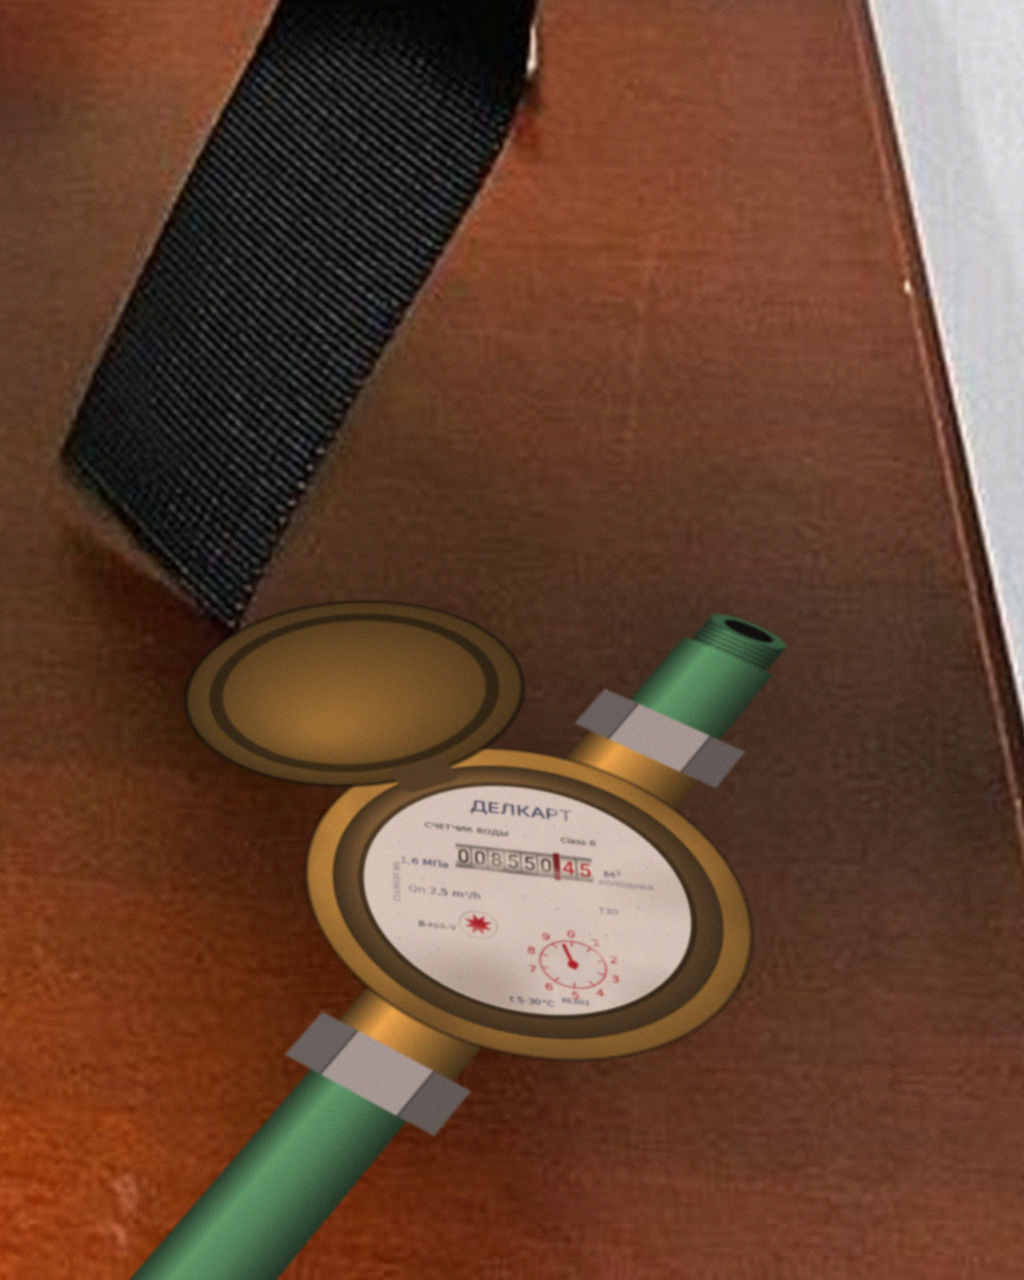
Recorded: 8550.449 m³
